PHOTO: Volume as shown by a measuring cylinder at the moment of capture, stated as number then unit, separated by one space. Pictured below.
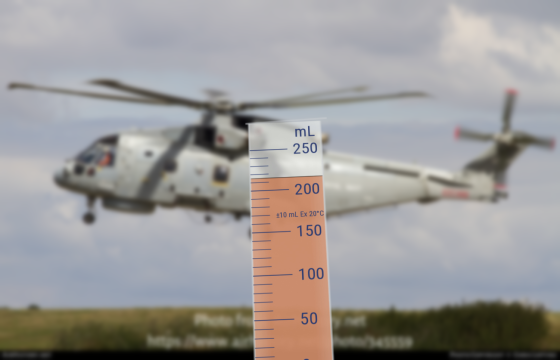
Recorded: 215 mL
